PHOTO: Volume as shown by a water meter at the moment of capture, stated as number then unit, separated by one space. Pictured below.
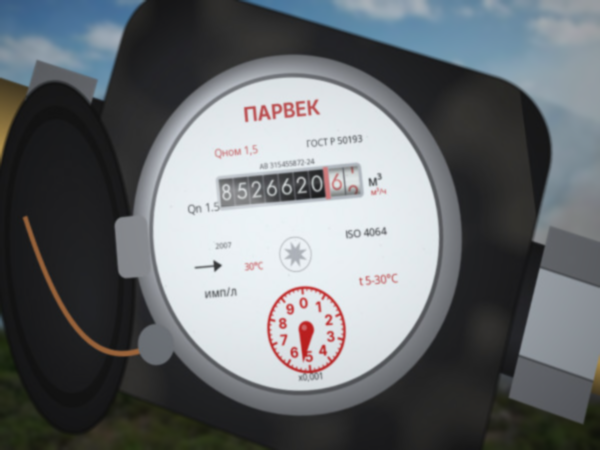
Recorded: 8526620.615 m³
